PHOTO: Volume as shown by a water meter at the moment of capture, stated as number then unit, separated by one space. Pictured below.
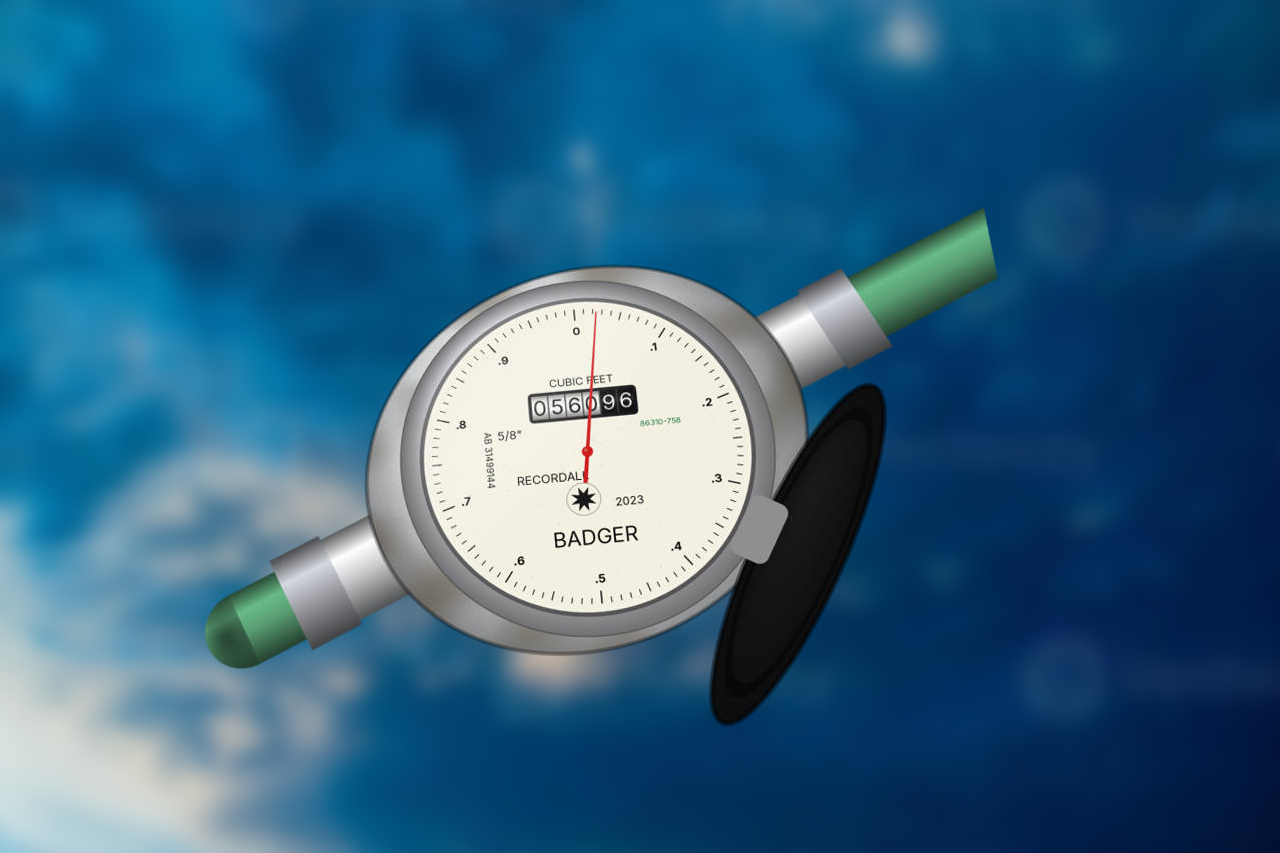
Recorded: 56096.02 ft³
